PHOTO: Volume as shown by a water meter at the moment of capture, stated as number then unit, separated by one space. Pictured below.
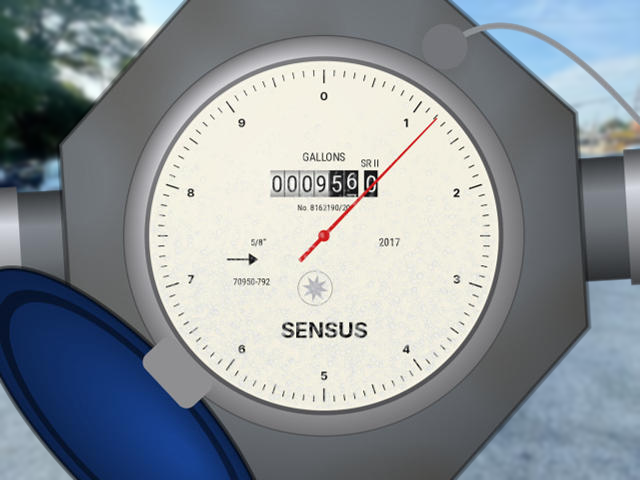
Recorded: 9561.2 gal
